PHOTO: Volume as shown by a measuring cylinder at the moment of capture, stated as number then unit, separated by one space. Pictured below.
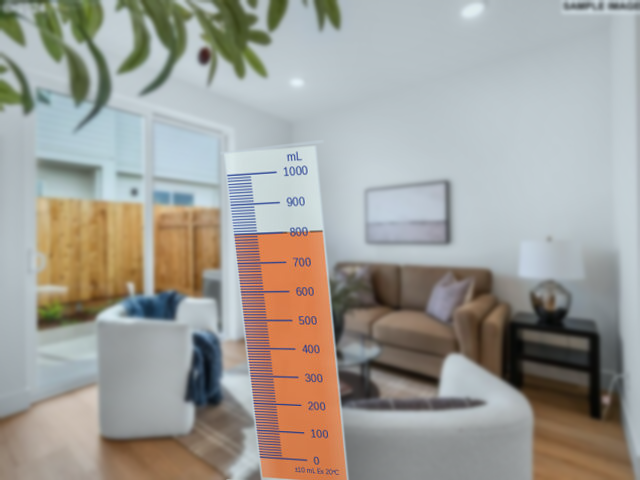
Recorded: 800 mL
